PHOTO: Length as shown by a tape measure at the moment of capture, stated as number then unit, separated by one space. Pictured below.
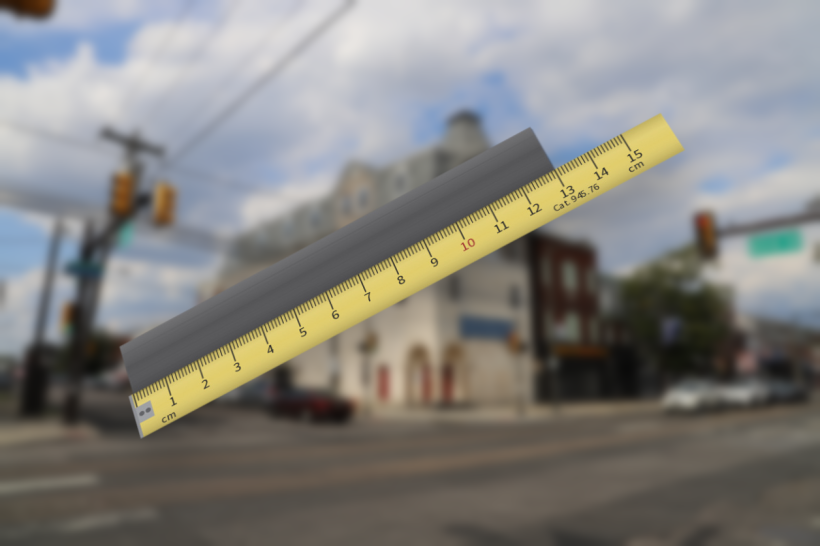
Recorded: 13 cm
